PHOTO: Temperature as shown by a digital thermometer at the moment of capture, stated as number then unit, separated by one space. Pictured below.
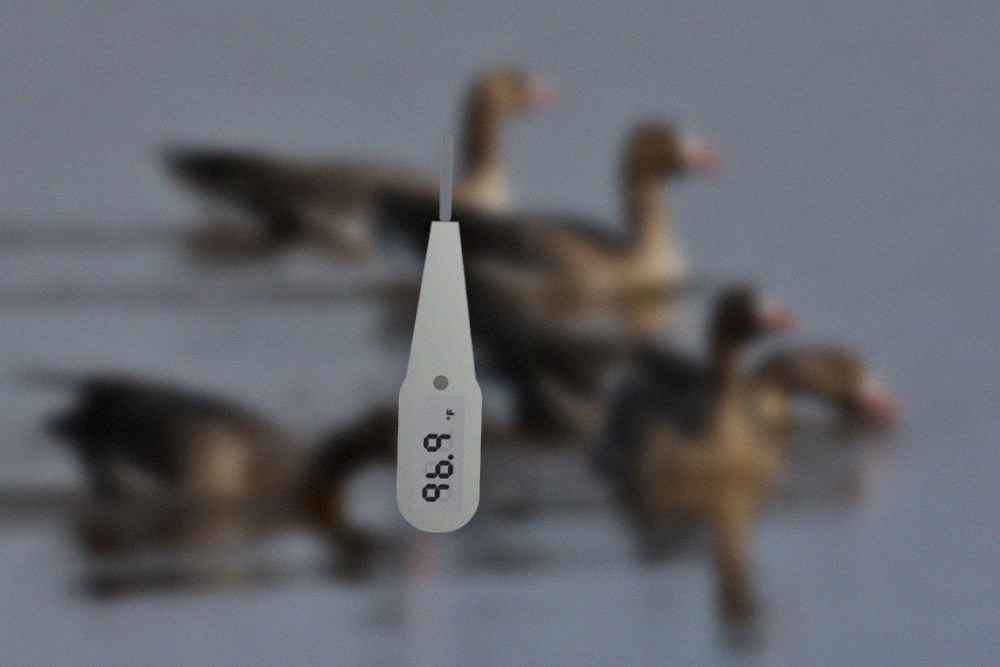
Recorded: 96.9 °F
